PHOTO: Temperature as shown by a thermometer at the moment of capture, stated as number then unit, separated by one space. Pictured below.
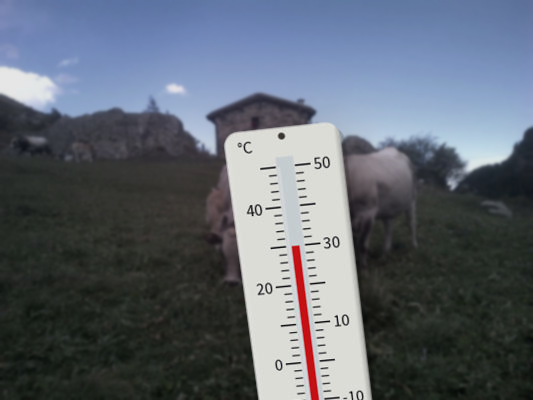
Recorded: 30 °C
